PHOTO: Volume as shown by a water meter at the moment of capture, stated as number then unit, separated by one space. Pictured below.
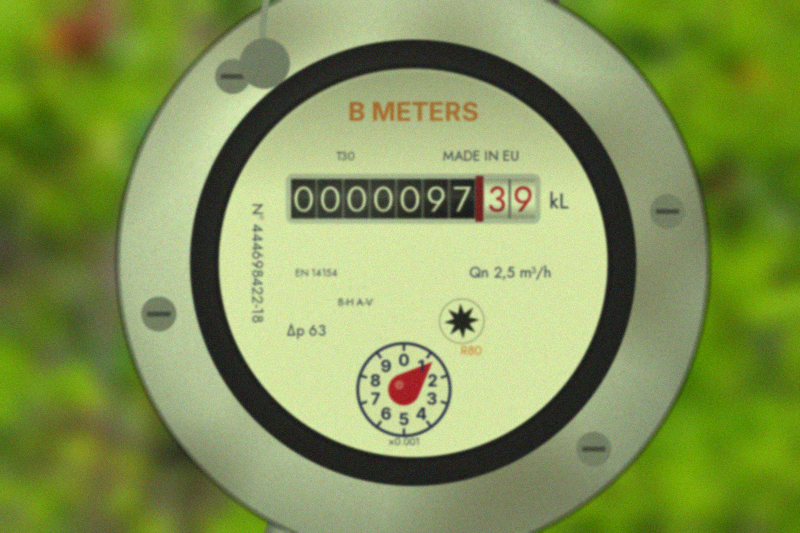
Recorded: 97.391 kL
